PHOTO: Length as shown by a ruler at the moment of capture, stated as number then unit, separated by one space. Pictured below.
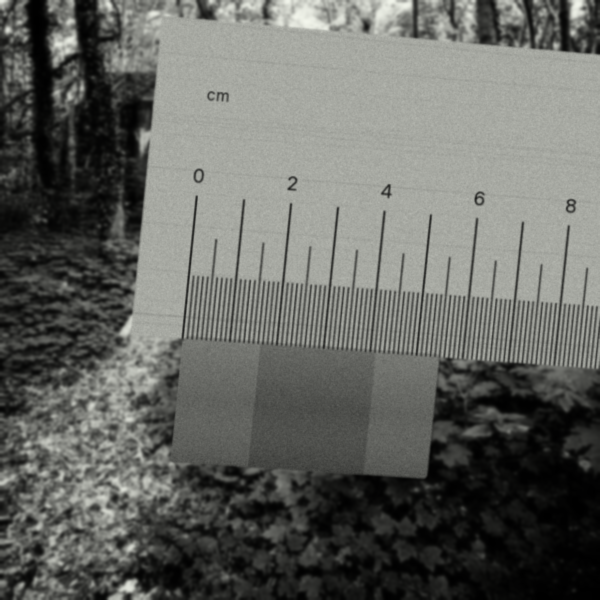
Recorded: 5.5 cm
